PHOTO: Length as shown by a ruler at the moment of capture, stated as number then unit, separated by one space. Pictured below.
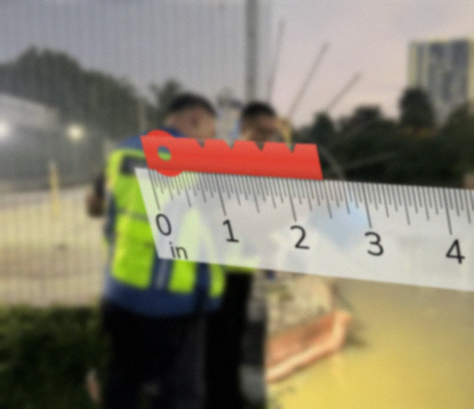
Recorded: 2.5 in
